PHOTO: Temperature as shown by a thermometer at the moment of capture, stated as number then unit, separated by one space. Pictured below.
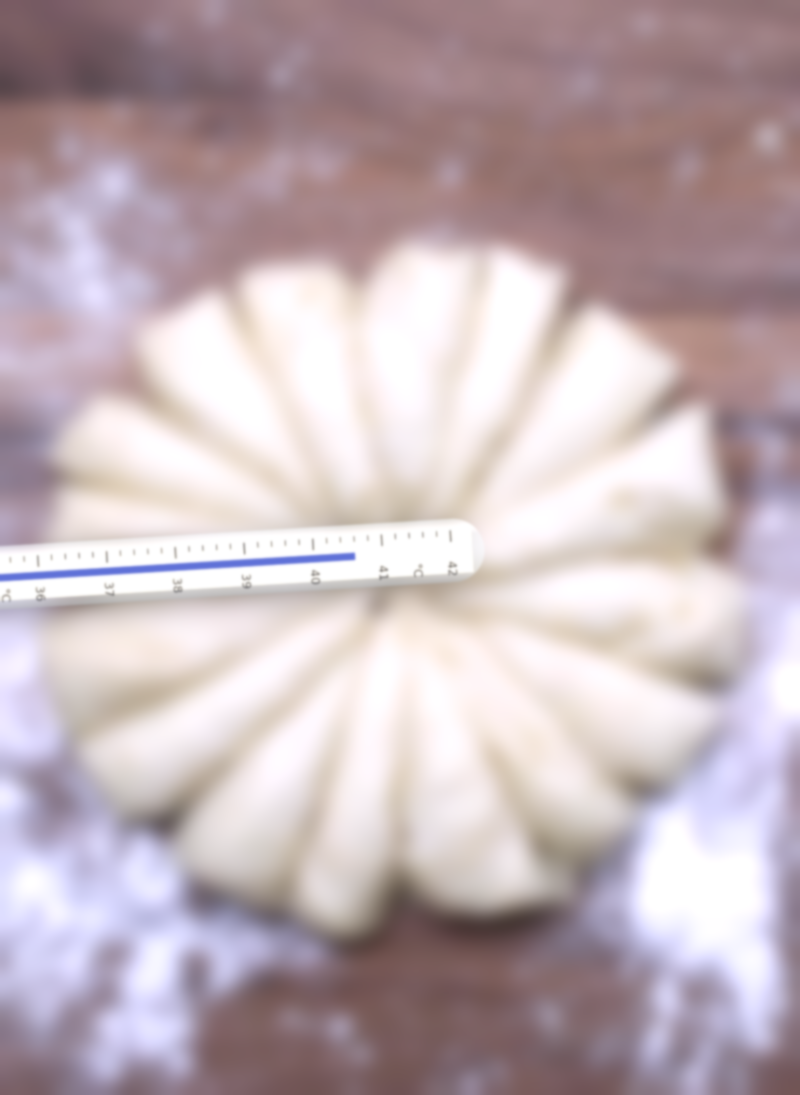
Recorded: 40.6 °C
